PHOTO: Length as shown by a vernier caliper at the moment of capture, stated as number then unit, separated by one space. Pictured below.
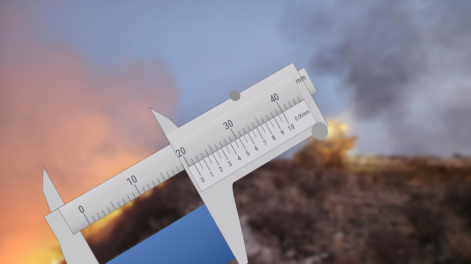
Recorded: 21.0 mm
